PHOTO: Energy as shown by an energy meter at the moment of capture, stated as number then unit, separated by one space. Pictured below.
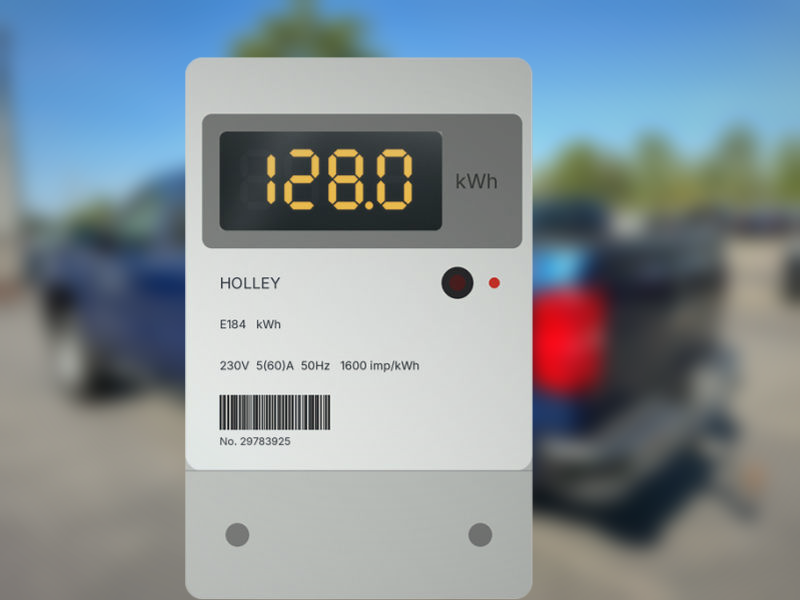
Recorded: 128.0 kWh
